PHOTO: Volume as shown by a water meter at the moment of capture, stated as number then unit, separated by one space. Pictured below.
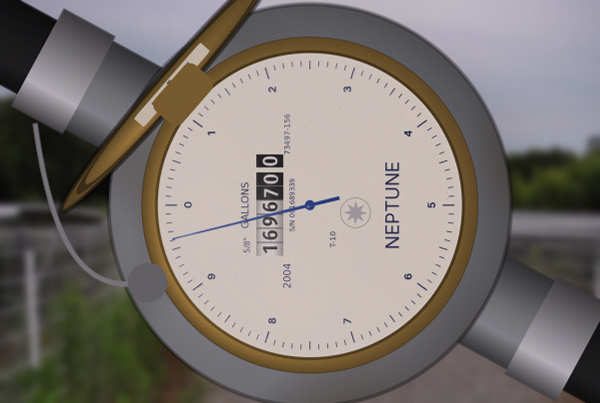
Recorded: 1696699.6 gal
